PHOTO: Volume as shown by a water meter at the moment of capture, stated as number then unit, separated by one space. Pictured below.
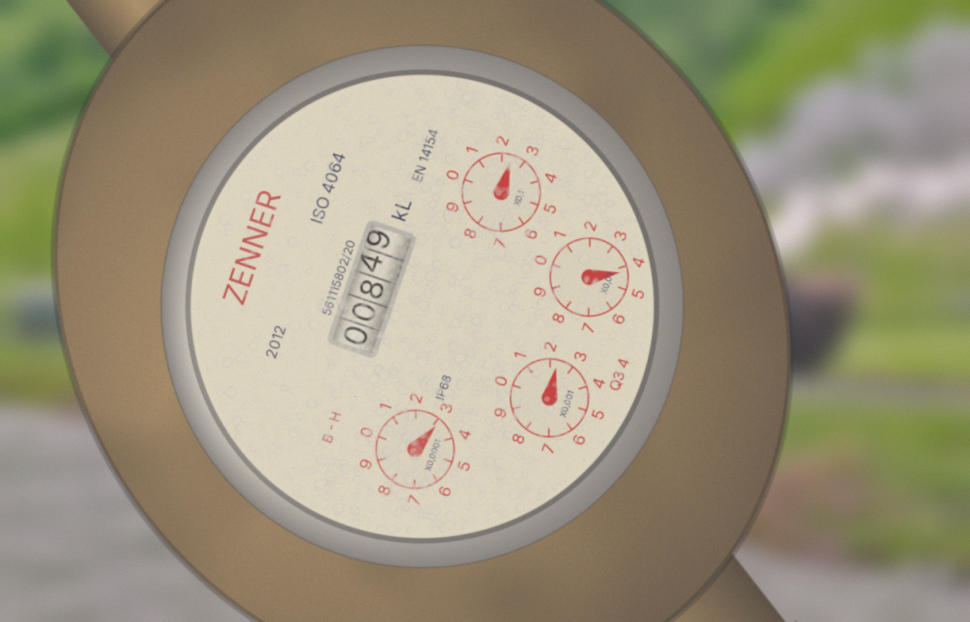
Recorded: 849.2423 kL
